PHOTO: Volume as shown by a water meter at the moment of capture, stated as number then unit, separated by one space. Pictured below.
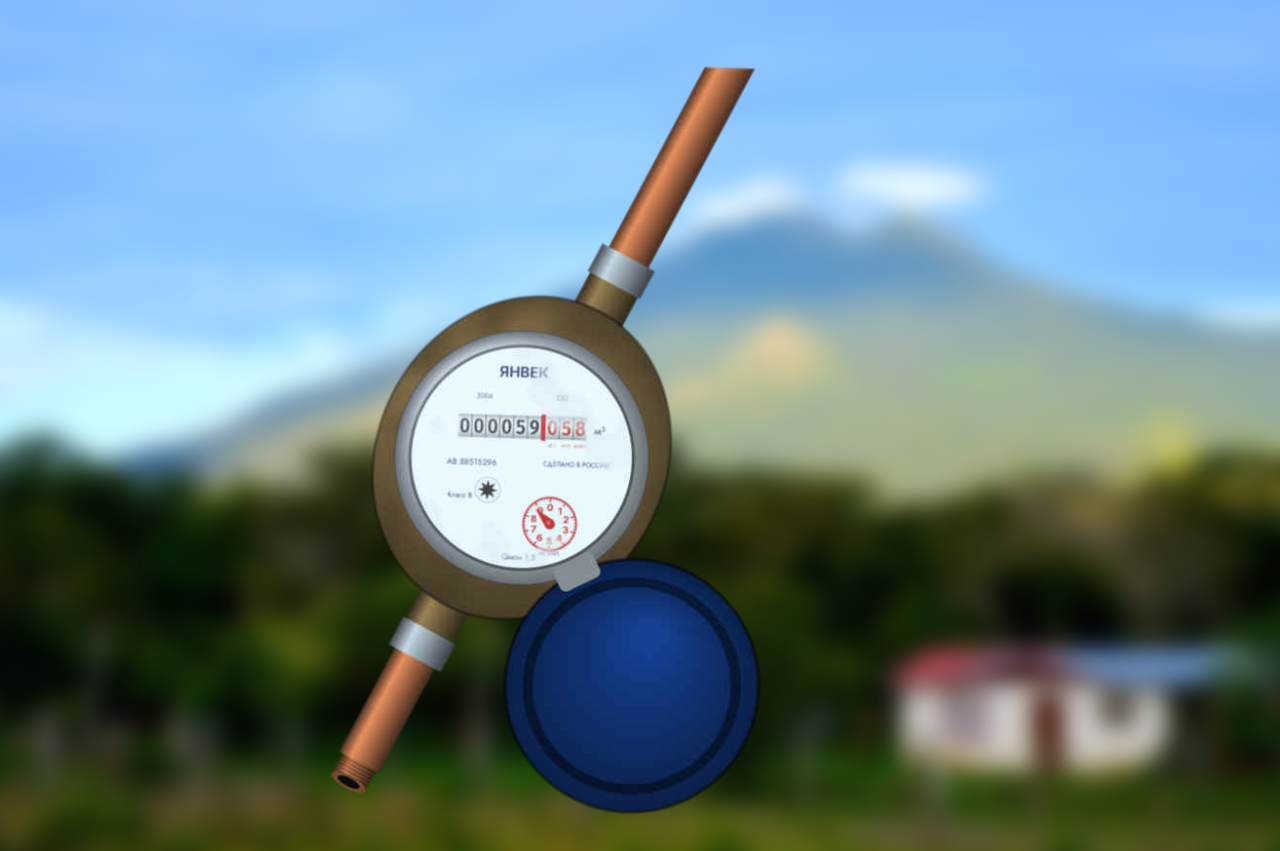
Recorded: 59.0588 m³
